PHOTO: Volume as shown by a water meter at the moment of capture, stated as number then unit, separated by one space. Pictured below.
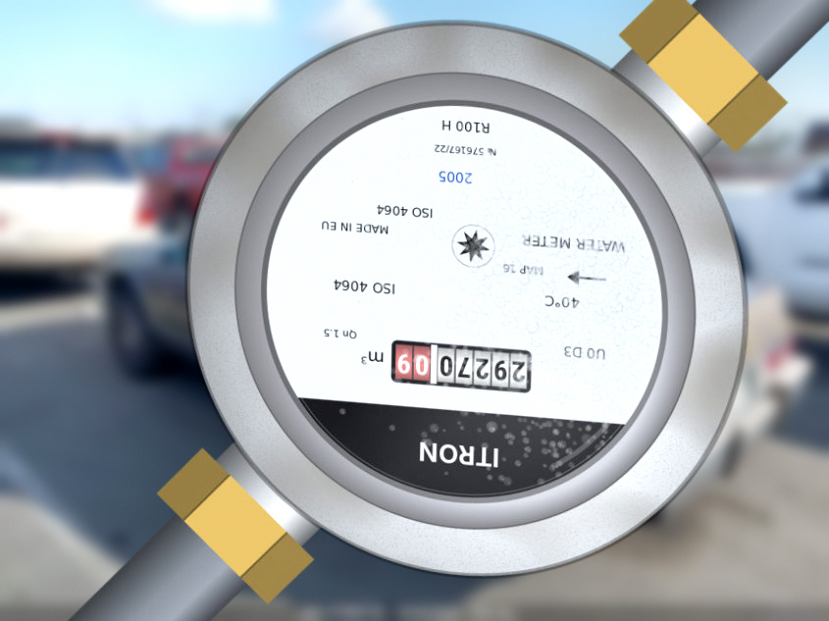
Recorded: 29270.09 m³
